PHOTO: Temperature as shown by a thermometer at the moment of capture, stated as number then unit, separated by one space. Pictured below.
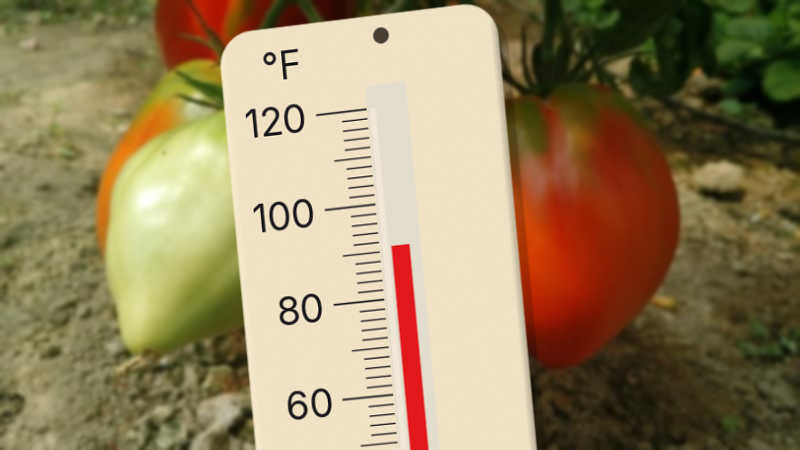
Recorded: 91 °F
